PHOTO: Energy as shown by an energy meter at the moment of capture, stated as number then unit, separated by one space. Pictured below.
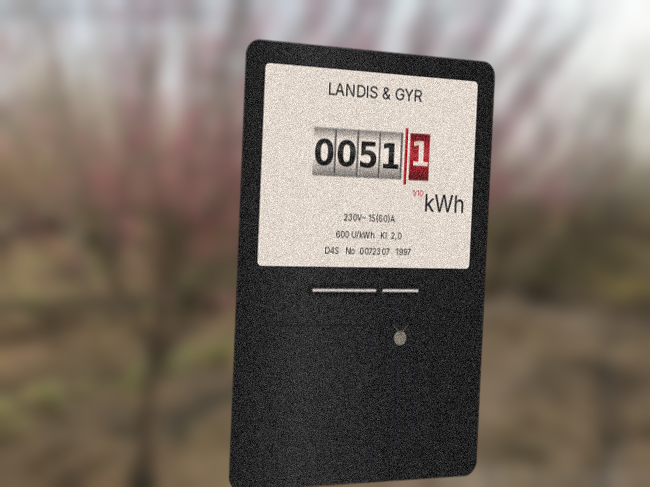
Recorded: 51.1 kWh
